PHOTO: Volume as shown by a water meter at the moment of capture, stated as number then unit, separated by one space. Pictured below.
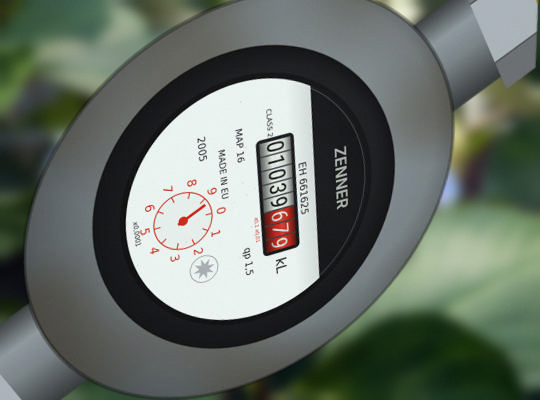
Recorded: 1039.6789 kL
